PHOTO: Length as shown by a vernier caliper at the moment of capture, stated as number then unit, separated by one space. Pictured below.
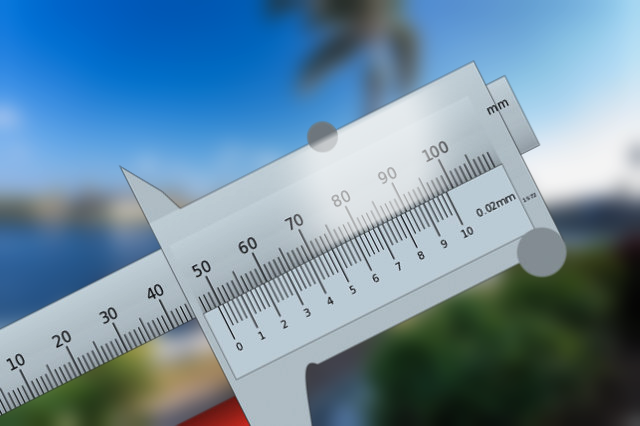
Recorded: 49.5 mm
